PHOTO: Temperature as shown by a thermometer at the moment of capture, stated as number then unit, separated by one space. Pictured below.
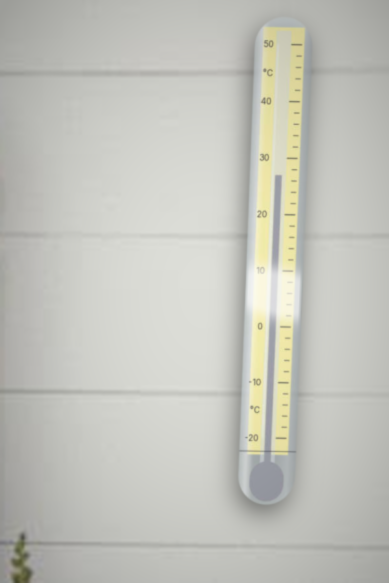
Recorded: 27 °C
